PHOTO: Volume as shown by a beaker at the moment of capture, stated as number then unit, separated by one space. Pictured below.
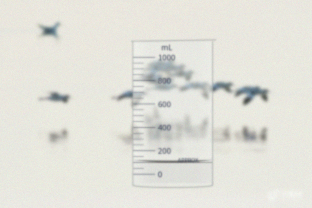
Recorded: 100 mL
